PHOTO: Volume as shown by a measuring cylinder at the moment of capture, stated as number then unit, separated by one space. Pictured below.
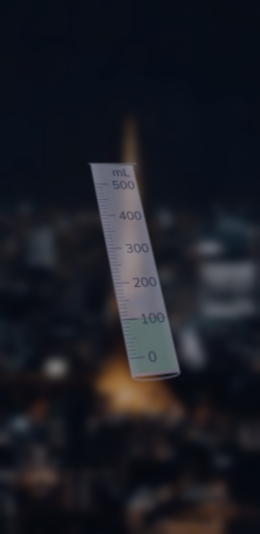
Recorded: 100 mL
